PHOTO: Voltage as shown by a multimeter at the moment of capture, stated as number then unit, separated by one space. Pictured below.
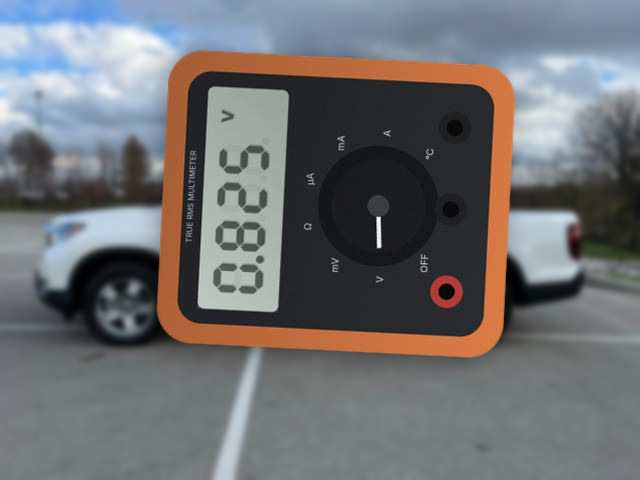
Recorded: 0.825 V
